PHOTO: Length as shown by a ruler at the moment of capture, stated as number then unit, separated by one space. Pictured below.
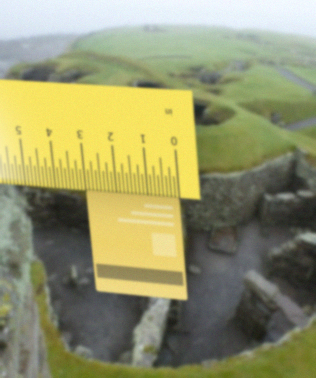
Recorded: 3 in
